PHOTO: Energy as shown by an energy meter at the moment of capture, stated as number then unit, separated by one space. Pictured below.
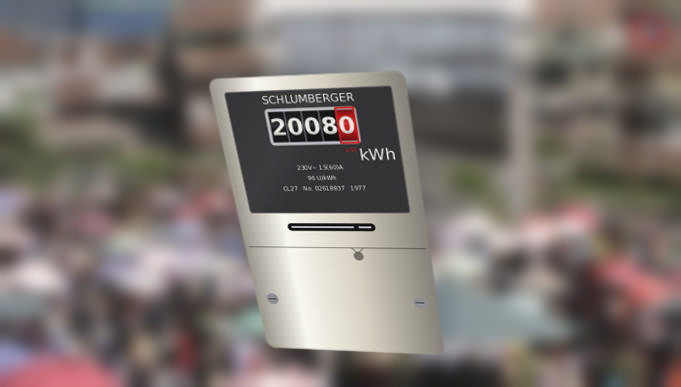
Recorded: 2008.0 kWh
